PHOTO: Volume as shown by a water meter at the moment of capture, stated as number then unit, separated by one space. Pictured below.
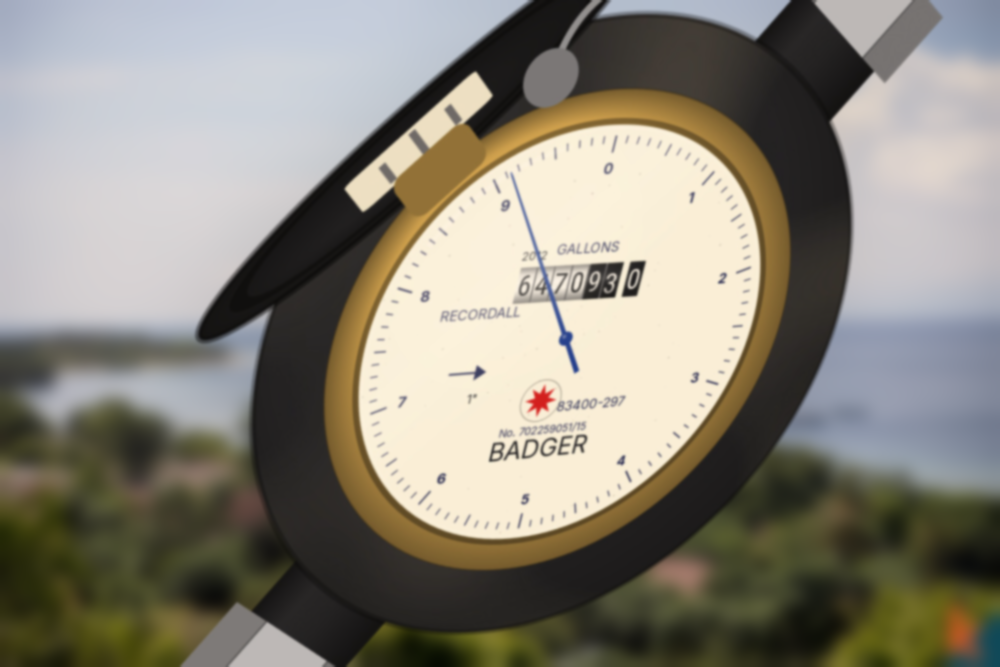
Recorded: 6470929.1 gal
